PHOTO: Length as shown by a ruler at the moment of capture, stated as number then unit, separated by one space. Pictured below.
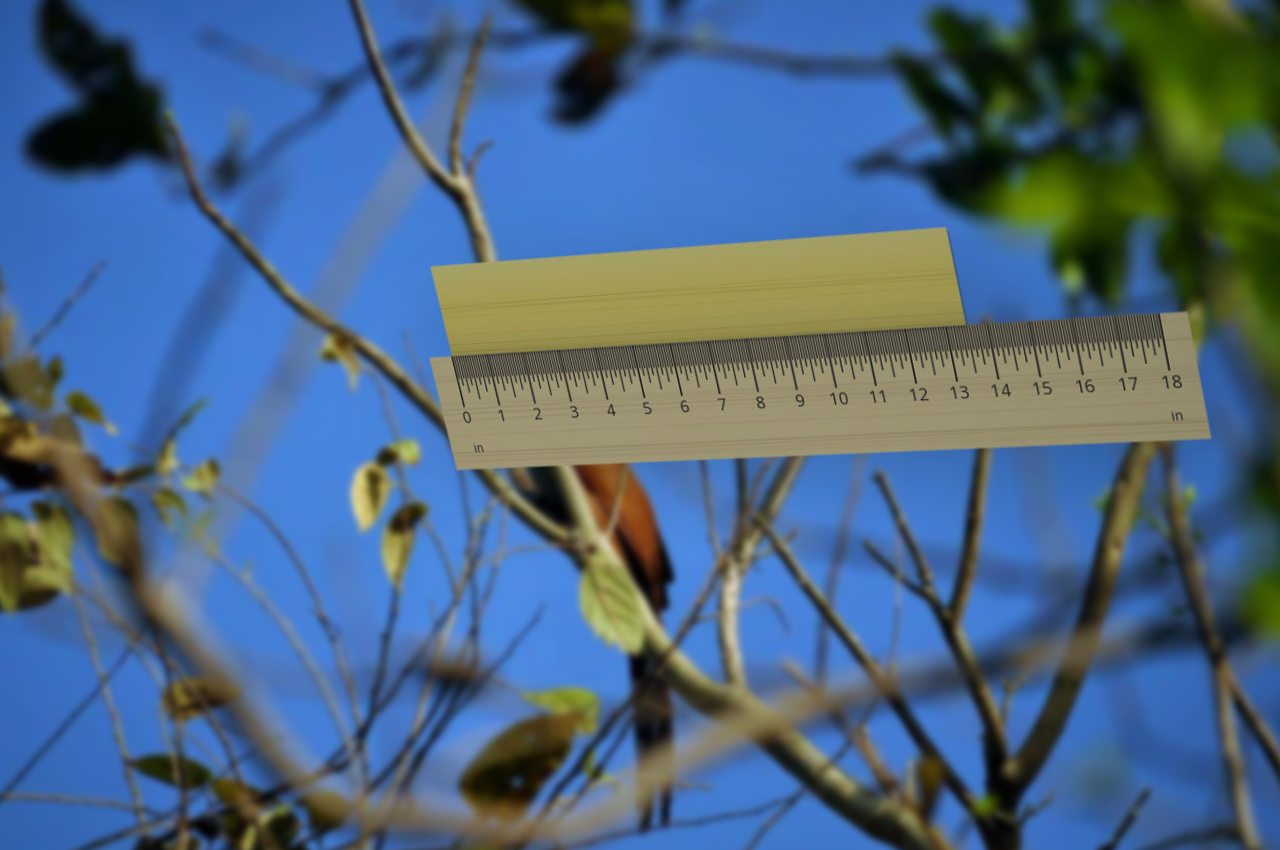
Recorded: 13.5 in
